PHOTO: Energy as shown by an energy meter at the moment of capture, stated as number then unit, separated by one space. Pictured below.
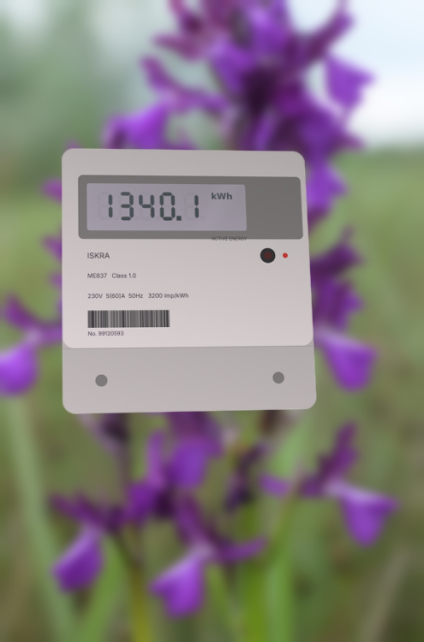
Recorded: 1340.1 kWh
